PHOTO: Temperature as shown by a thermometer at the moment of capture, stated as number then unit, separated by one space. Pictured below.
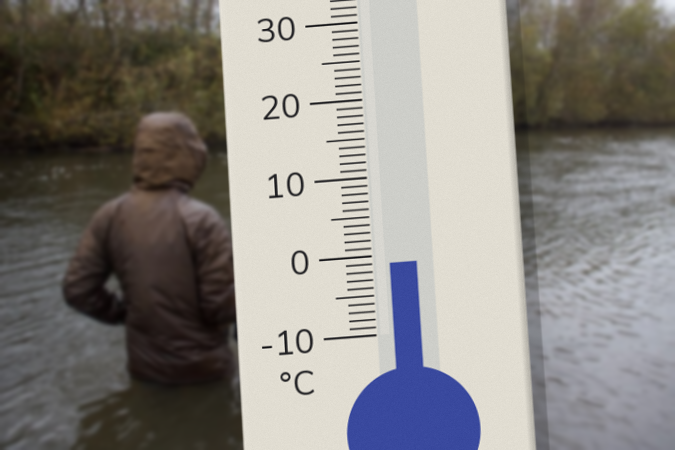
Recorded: -1 °C
